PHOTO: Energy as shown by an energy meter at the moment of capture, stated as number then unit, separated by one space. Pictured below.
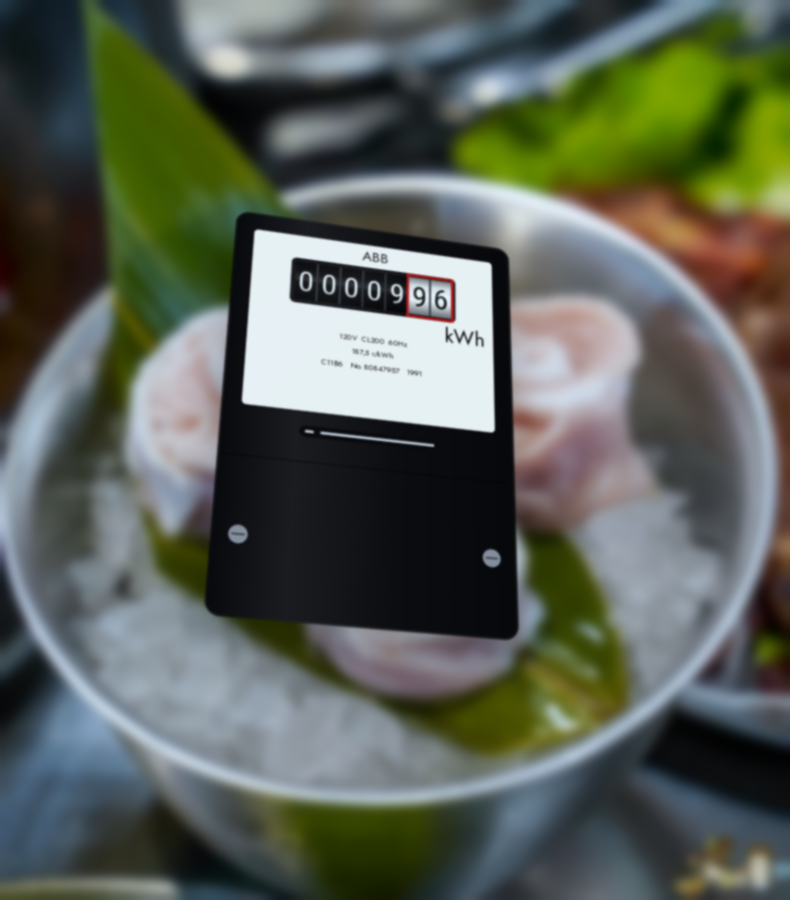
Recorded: 9.96 kWh
